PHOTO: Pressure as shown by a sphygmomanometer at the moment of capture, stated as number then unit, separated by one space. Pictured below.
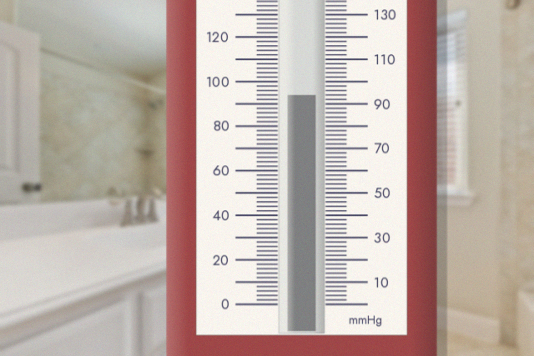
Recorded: 94 mmHg
